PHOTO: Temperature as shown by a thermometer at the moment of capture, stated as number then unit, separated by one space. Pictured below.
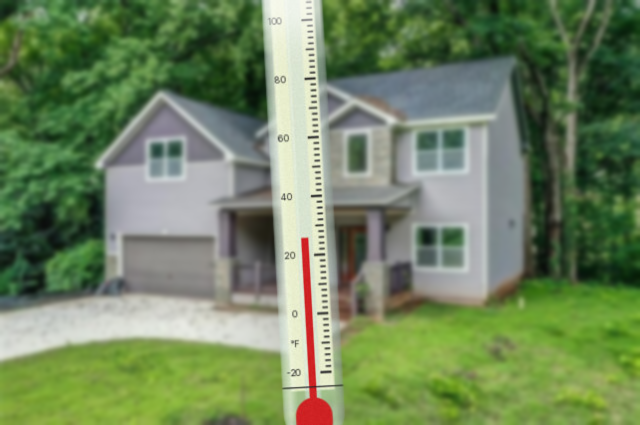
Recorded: 26 °F
